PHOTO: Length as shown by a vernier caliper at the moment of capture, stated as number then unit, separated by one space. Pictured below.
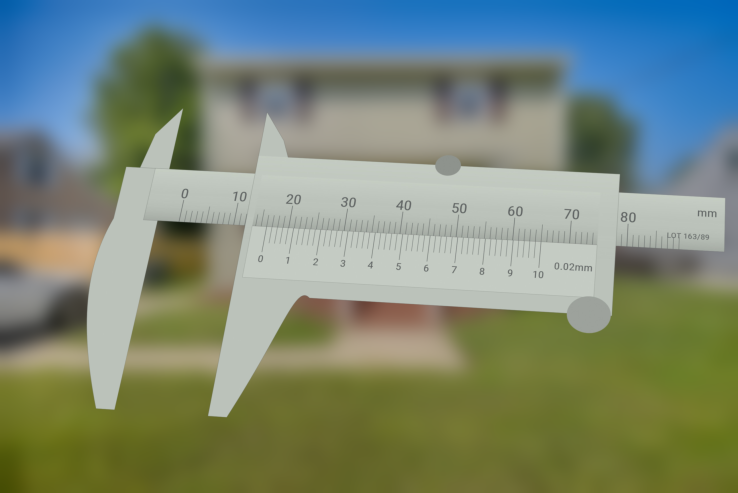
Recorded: 16.0 mm
